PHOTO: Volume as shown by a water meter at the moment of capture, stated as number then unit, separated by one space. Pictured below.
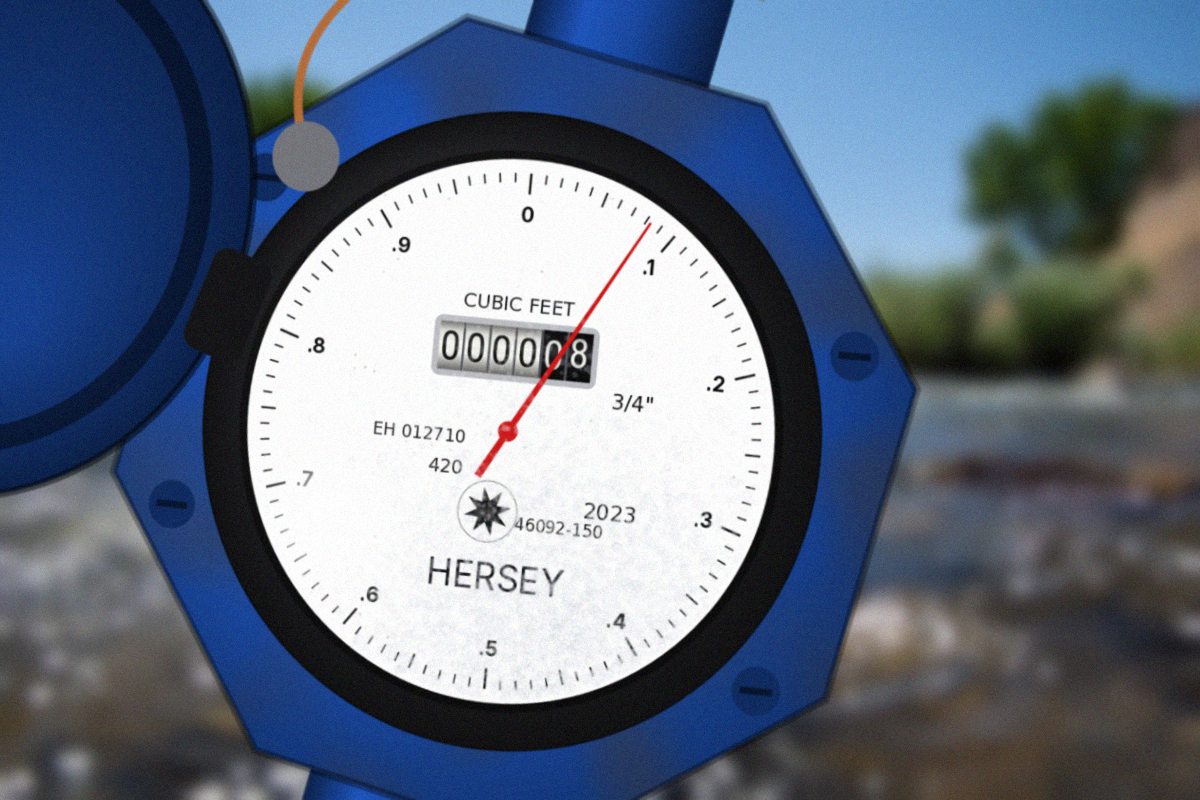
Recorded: 8.08 ft³
